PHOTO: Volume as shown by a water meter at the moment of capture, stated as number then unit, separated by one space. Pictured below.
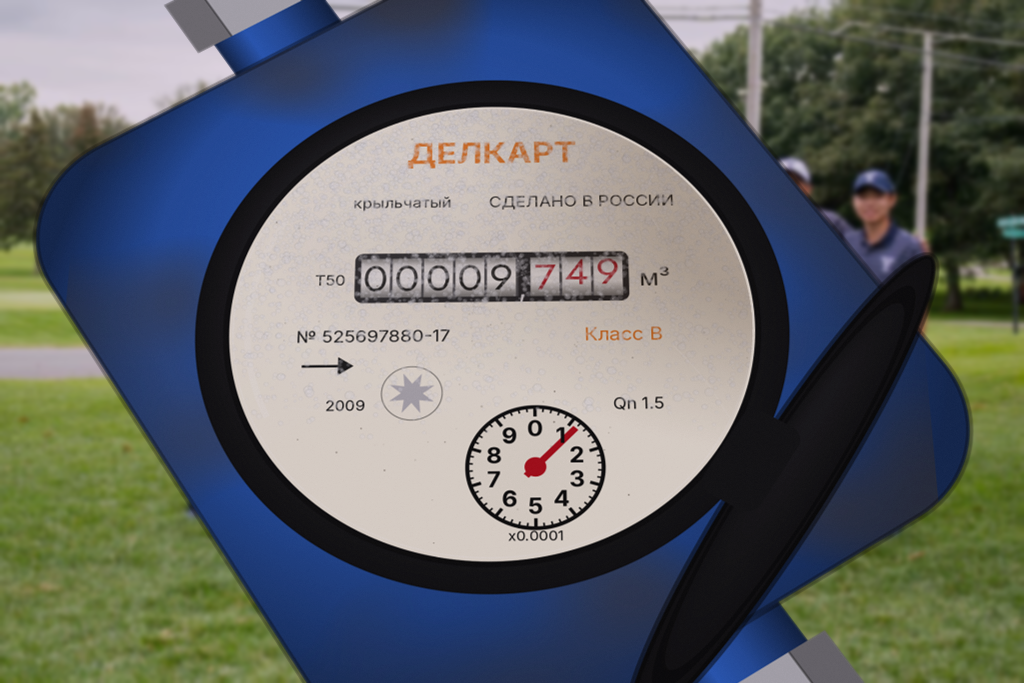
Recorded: 9.7491 m³
